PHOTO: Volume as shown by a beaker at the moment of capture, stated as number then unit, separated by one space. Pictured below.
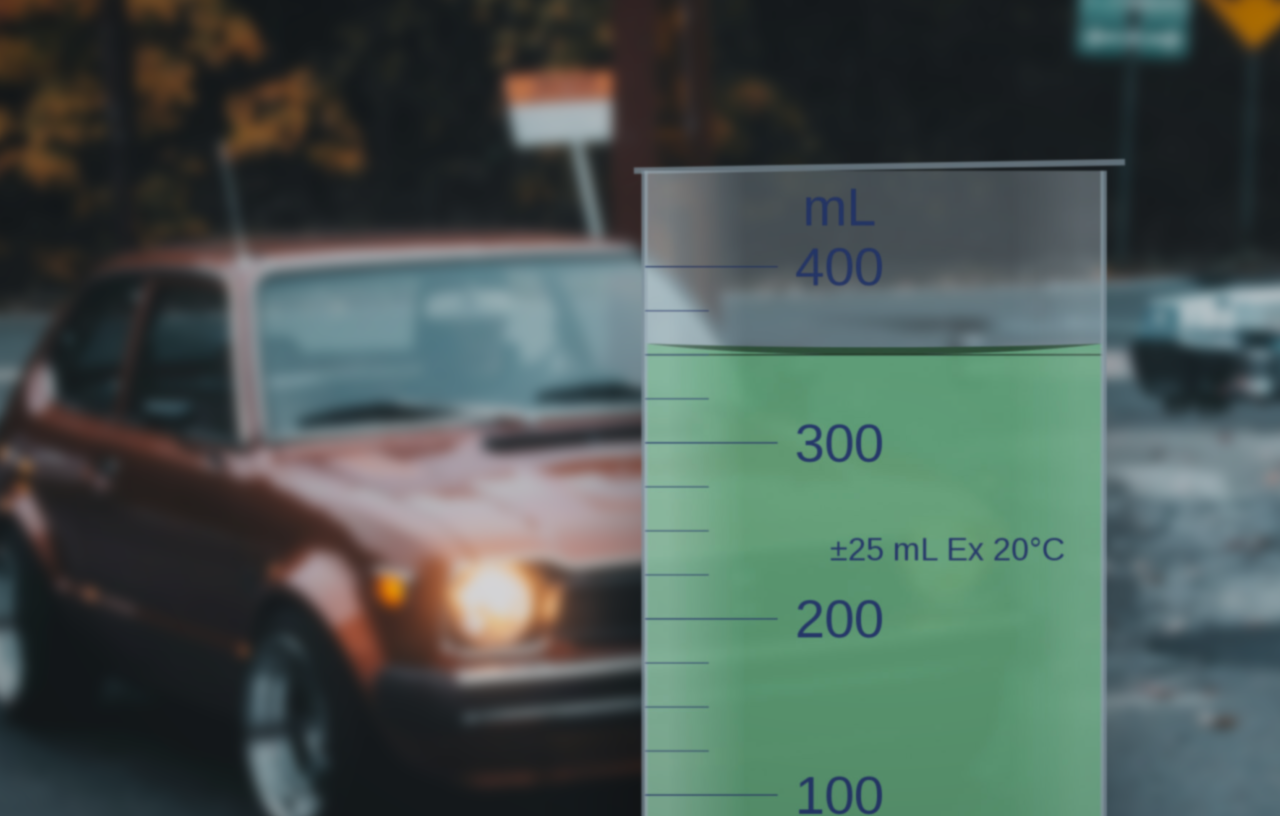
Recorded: 350 mL
